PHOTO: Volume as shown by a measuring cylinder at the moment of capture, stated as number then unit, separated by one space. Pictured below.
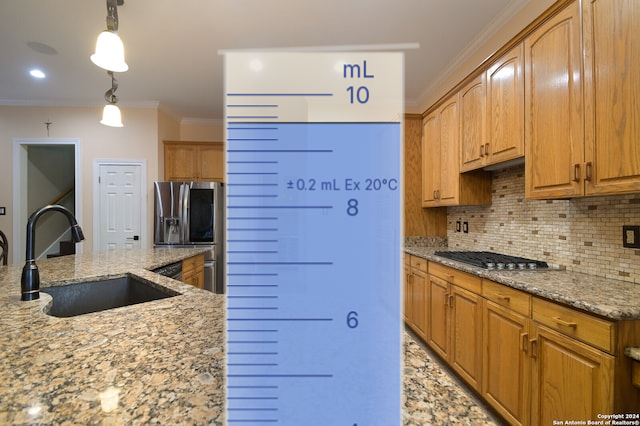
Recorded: 9.5 mL
